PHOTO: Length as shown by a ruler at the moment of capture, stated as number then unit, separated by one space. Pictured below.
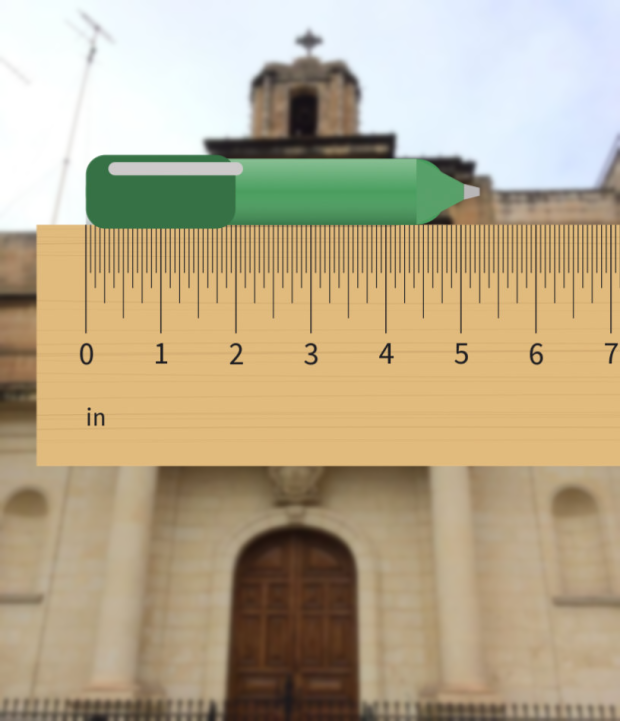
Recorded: 5.25 in
